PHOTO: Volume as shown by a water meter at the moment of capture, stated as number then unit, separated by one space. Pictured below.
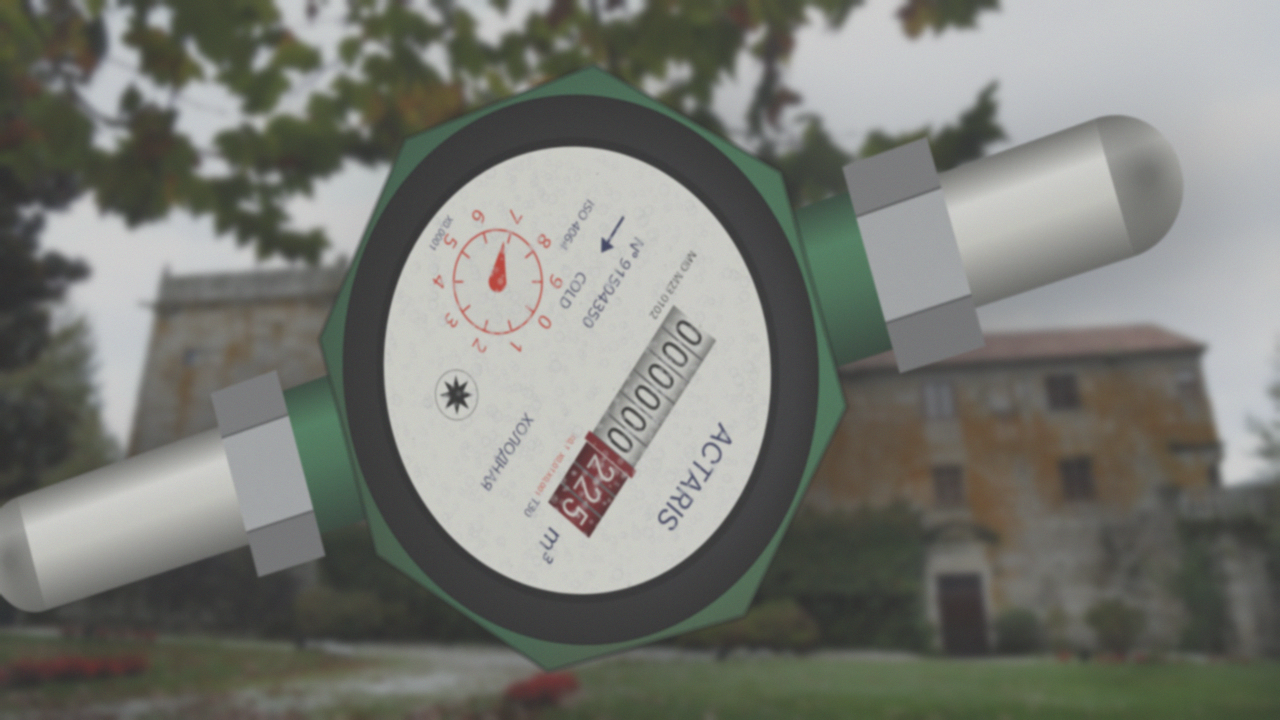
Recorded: 0.2256 m³
